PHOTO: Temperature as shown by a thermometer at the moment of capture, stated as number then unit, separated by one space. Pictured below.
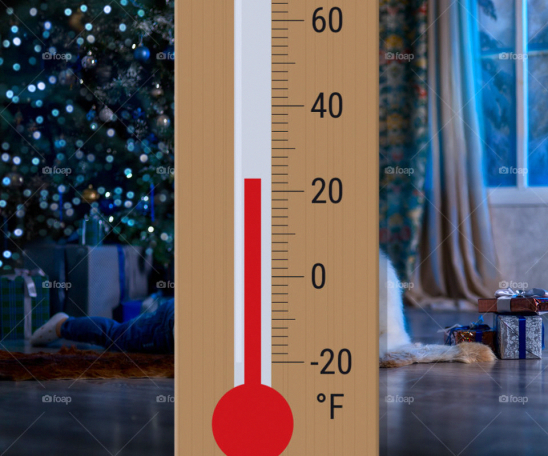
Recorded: 23 °F
